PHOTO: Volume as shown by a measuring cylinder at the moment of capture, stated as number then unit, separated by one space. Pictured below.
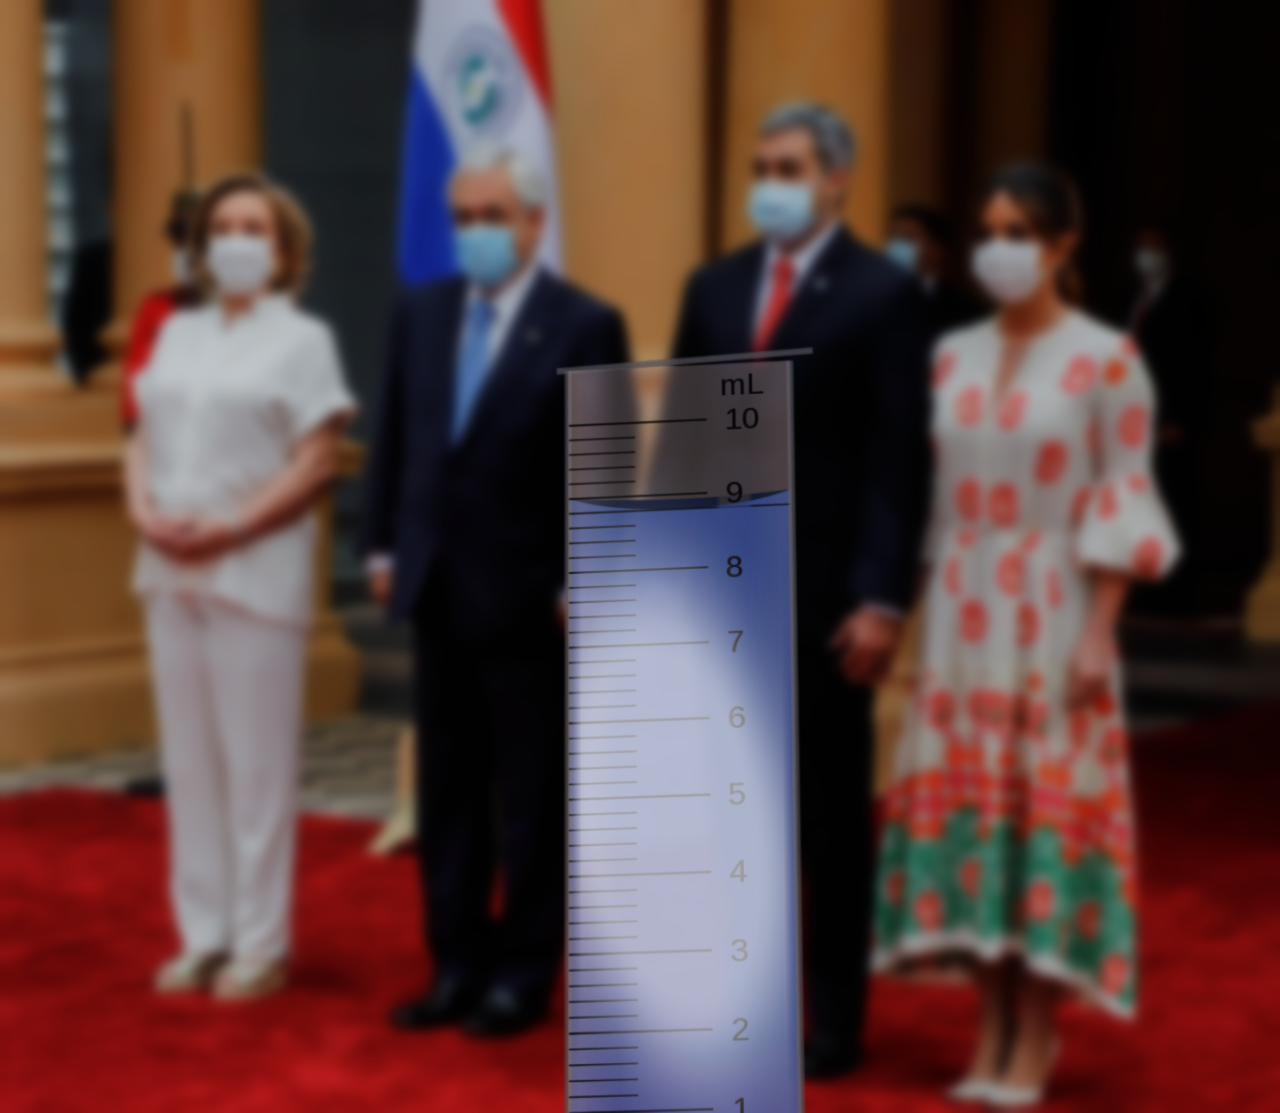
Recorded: 8.8 mL
